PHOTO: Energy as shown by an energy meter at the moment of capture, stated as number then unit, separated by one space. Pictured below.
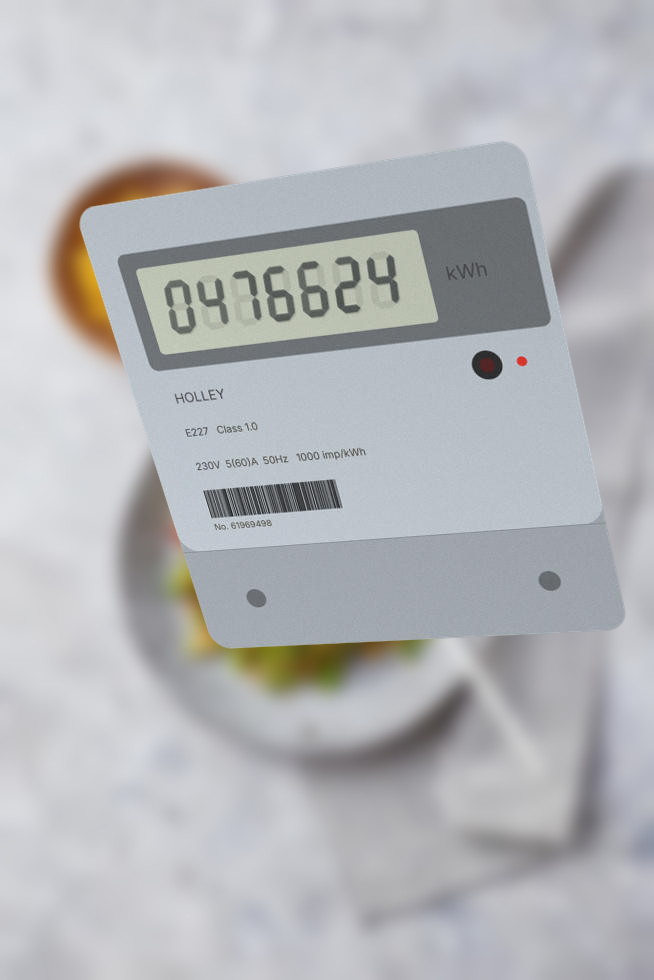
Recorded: 476624 kWh
